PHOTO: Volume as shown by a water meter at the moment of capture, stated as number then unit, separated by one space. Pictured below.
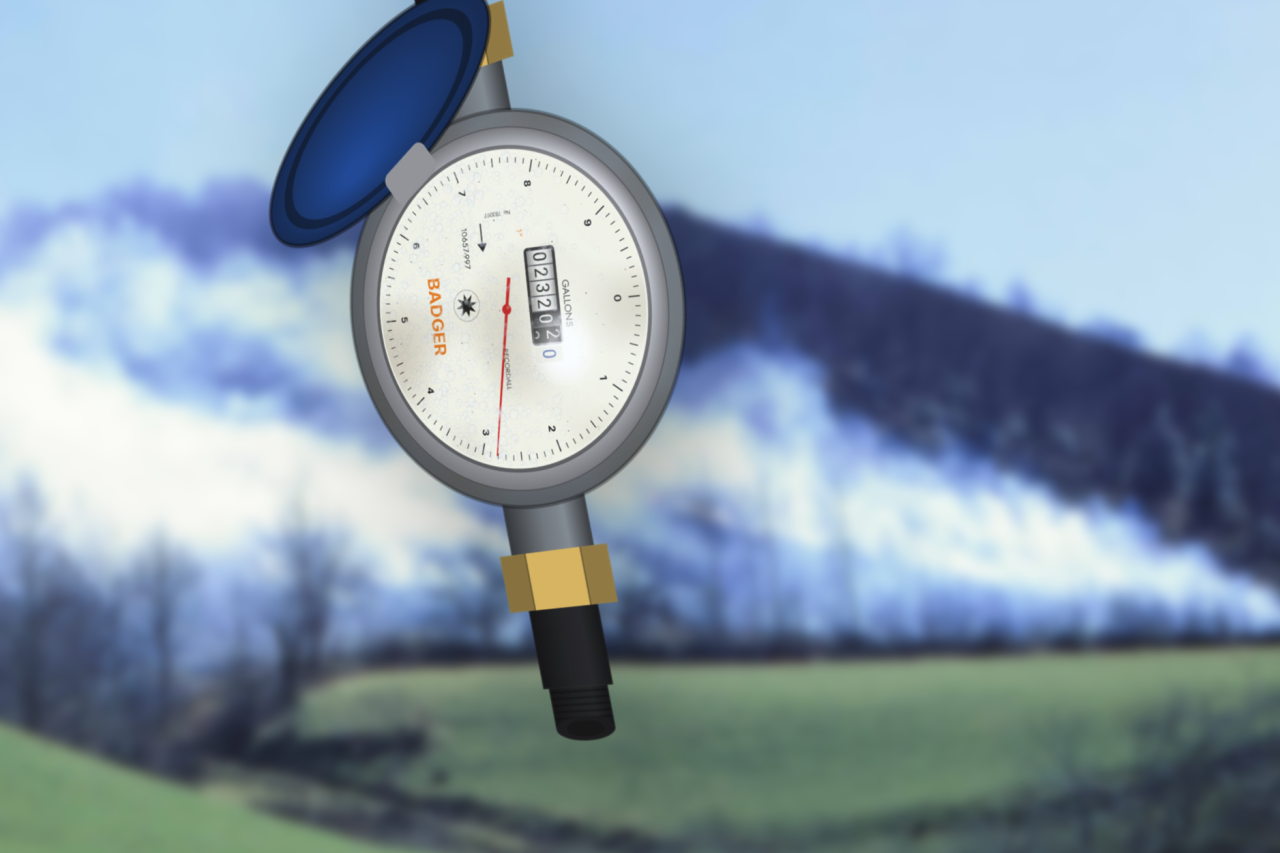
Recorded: 232022.8 gal
